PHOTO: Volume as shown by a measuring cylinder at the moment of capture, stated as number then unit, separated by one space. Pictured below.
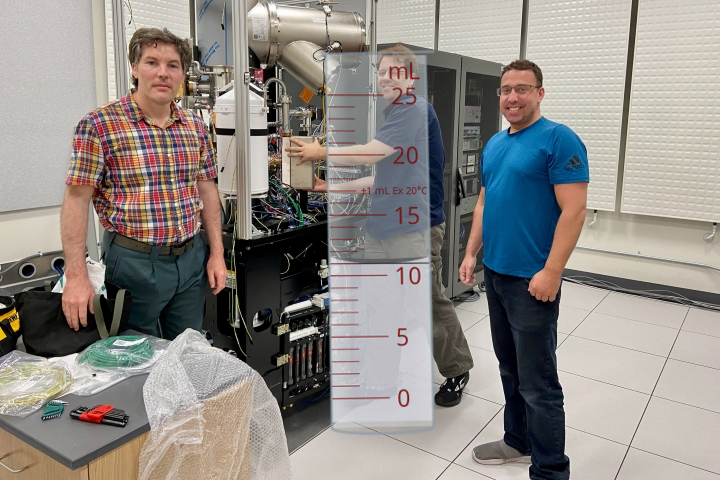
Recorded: 11 mL
